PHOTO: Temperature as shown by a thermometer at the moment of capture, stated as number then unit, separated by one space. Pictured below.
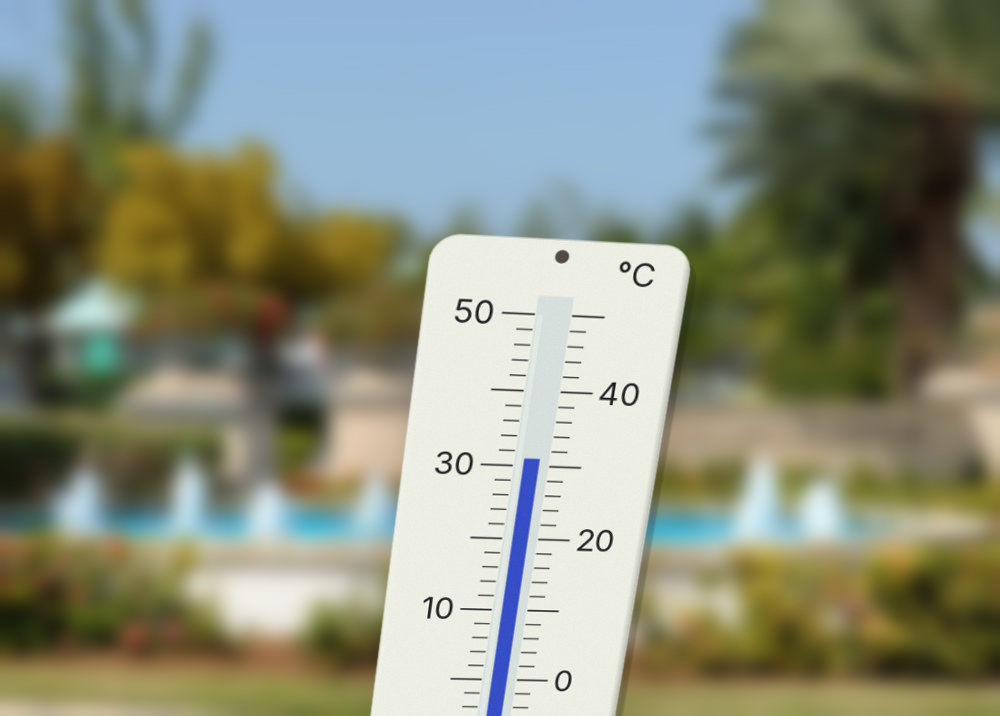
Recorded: 31 °C
